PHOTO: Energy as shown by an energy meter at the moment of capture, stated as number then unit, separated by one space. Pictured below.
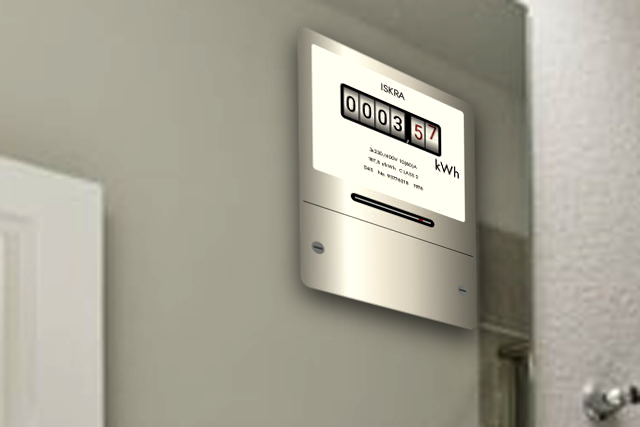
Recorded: 3.57 kWh
